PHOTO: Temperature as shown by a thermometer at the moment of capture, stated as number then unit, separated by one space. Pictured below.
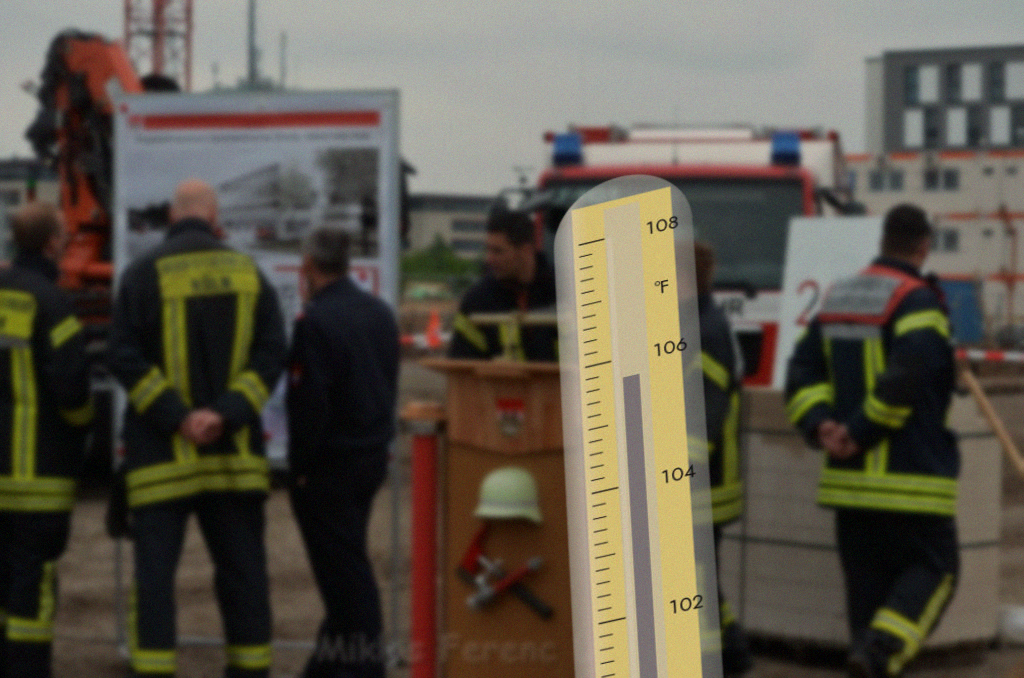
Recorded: 105.7 °F
